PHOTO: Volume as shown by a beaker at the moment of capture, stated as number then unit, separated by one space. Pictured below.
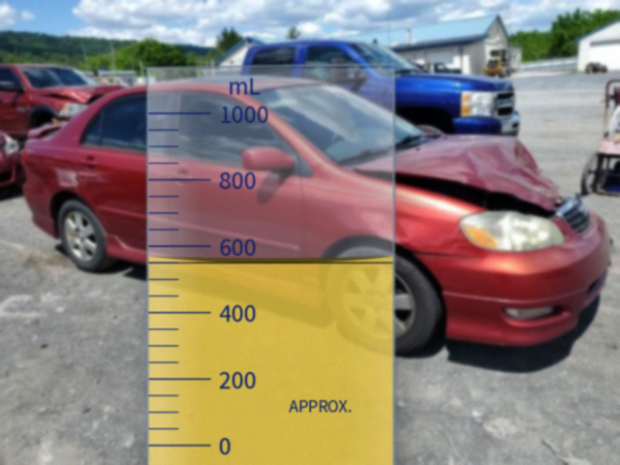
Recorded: 550 mL
